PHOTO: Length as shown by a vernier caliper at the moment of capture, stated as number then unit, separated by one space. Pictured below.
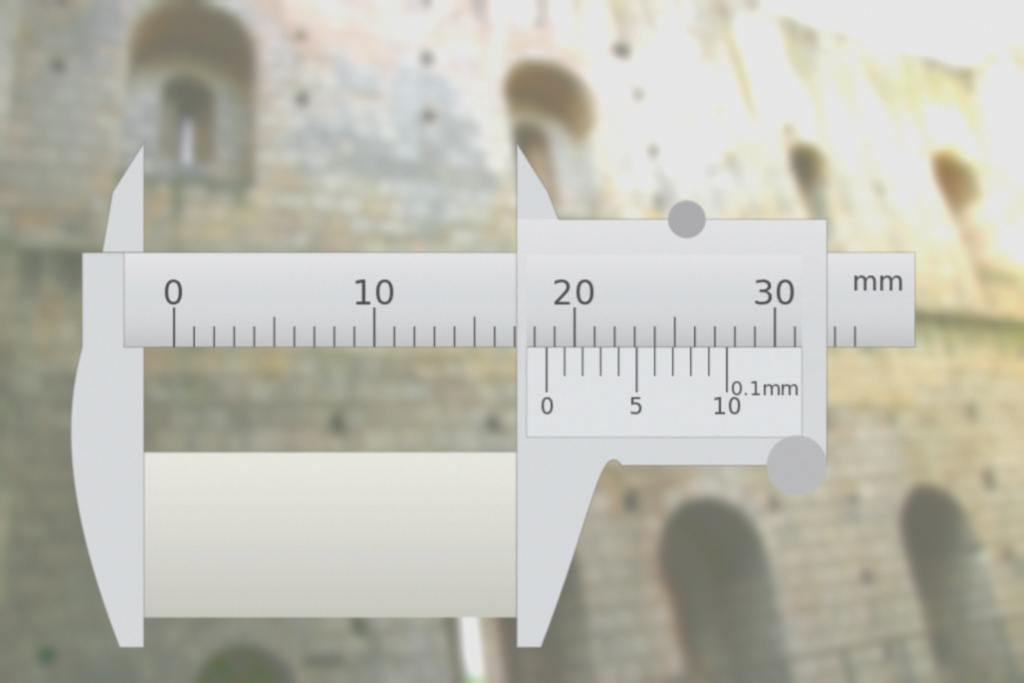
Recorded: 18.6 mm
